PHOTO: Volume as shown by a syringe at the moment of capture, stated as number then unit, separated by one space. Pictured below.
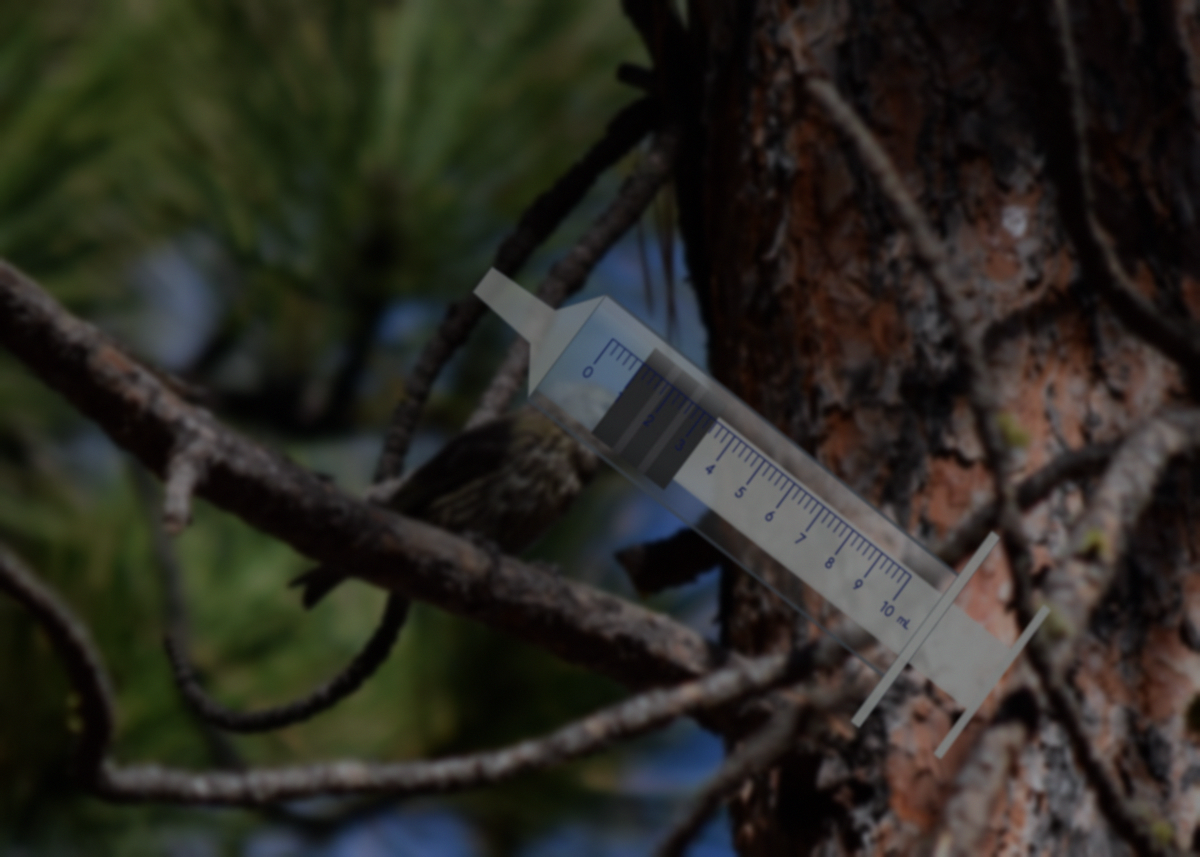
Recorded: 1 mL
